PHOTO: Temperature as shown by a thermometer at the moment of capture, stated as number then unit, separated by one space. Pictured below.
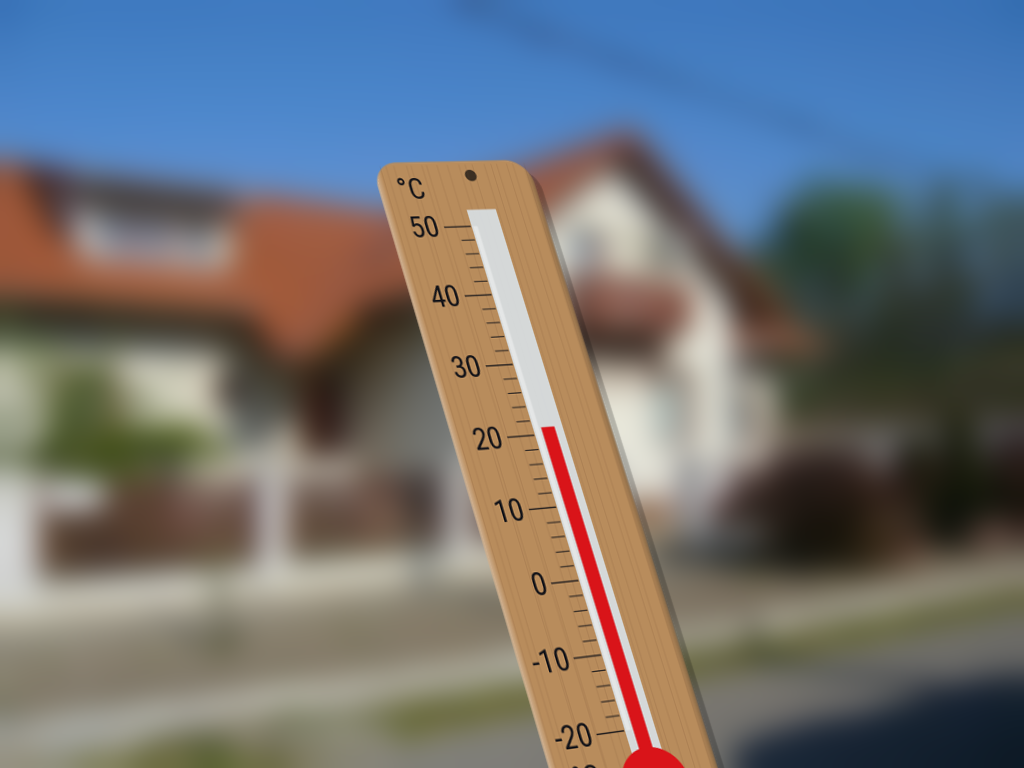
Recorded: 21 °C
